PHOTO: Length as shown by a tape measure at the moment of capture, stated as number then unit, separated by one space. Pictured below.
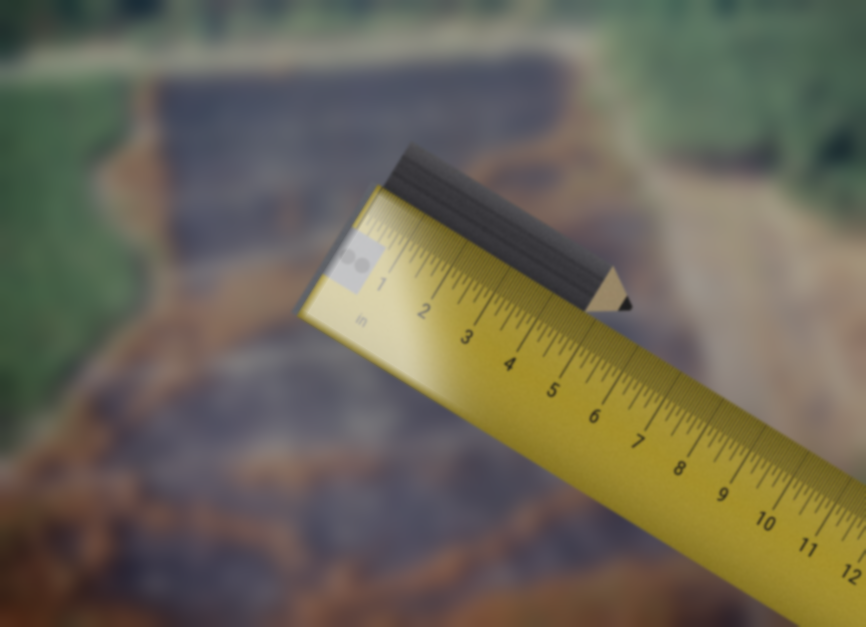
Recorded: 5.5 in
